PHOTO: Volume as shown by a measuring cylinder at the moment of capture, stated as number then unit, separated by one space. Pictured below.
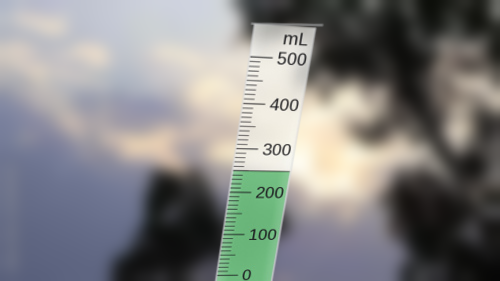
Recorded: 250 mL
